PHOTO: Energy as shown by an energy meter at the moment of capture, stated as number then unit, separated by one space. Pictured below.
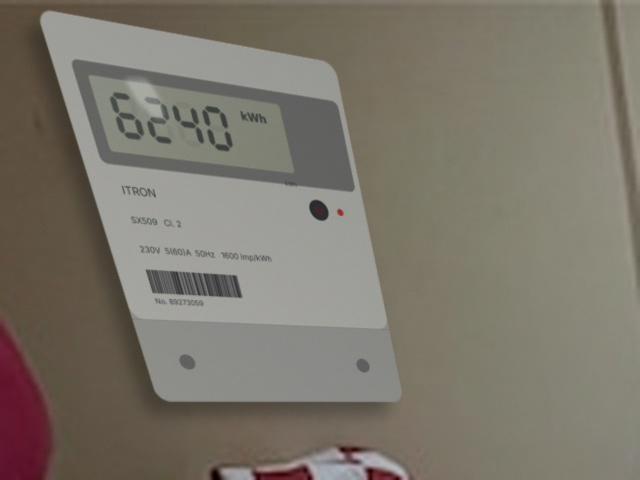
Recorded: 6240 kWh
